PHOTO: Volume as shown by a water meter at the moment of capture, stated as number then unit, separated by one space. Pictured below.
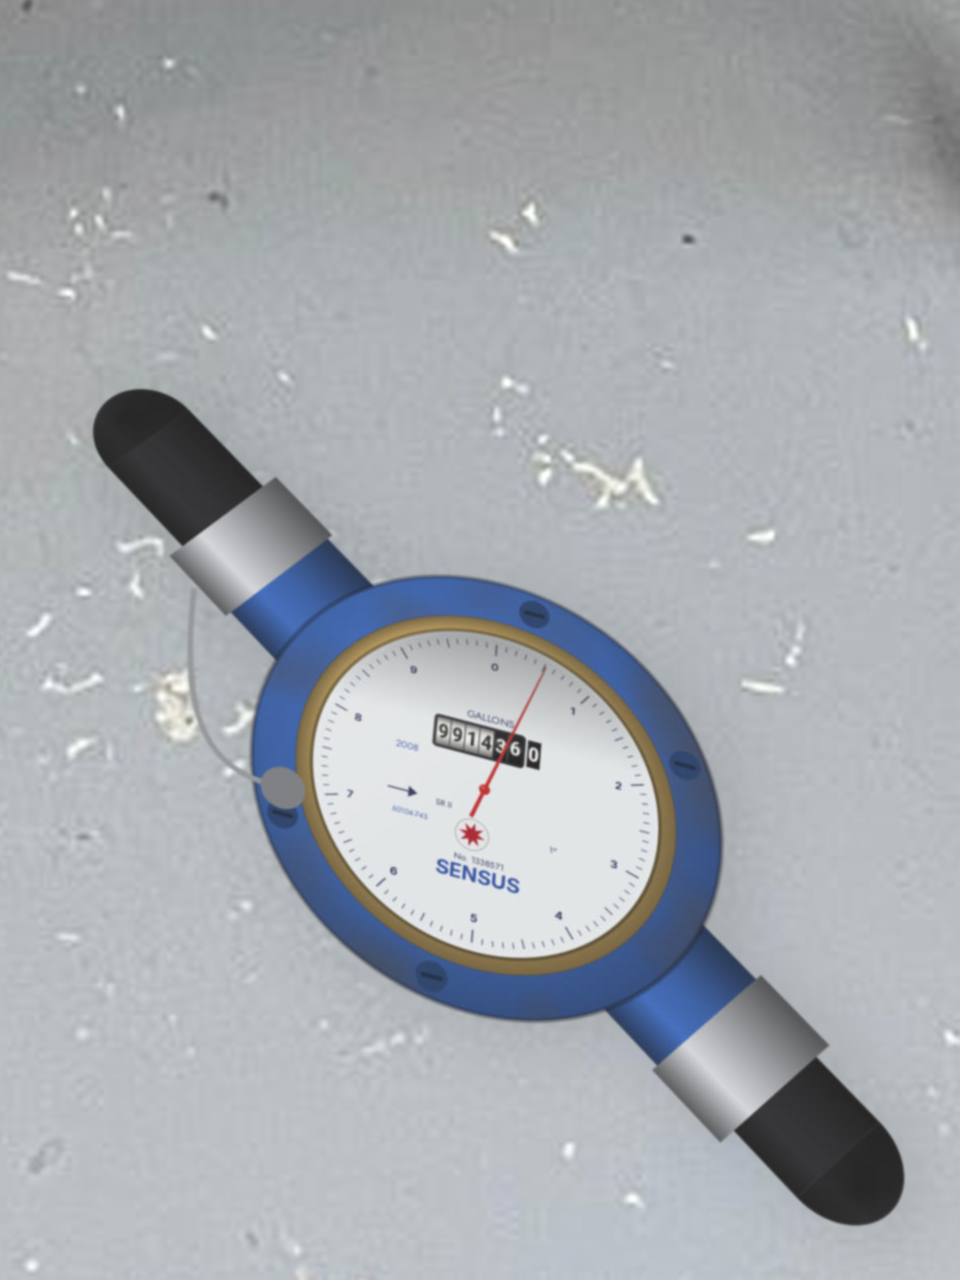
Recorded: 9914360.5 gal
